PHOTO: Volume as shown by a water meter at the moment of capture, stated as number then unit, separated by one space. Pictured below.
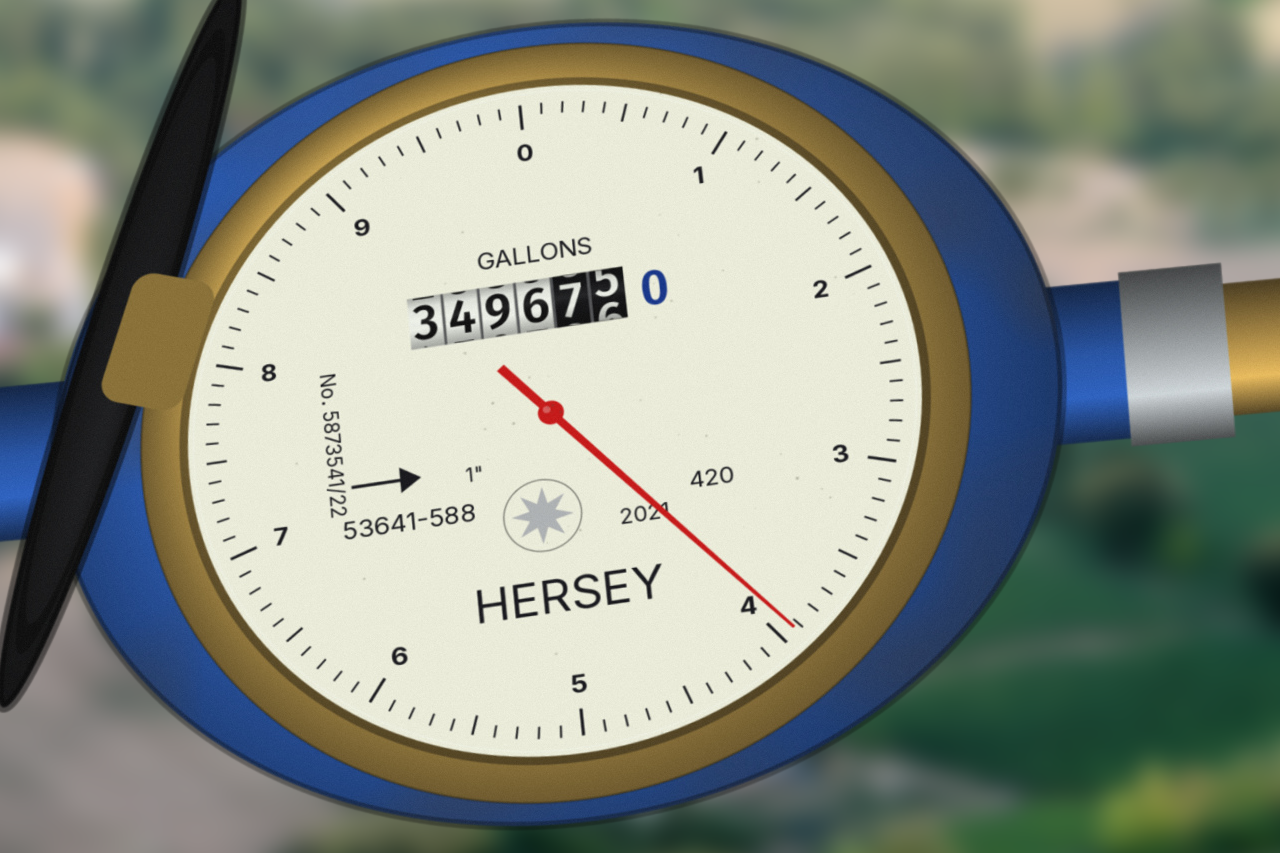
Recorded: 3496753.9 gal
